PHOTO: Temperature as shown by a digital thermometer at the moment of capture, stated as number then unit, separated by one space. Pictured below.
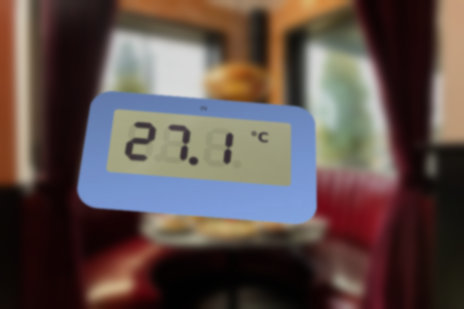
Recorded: 27.1 °C
